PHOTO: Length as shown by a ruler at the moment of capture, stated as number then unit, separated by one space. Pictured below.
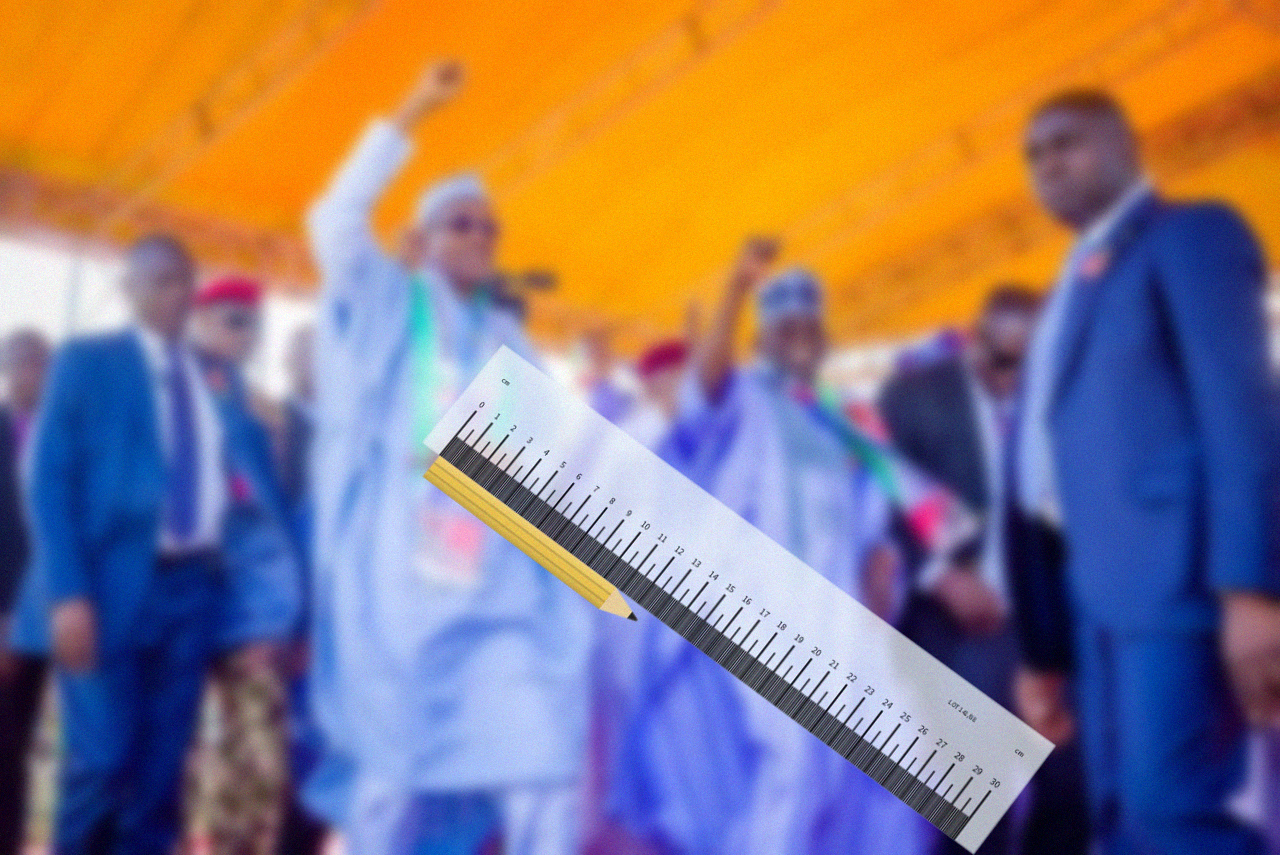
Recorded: 12.5 cm
